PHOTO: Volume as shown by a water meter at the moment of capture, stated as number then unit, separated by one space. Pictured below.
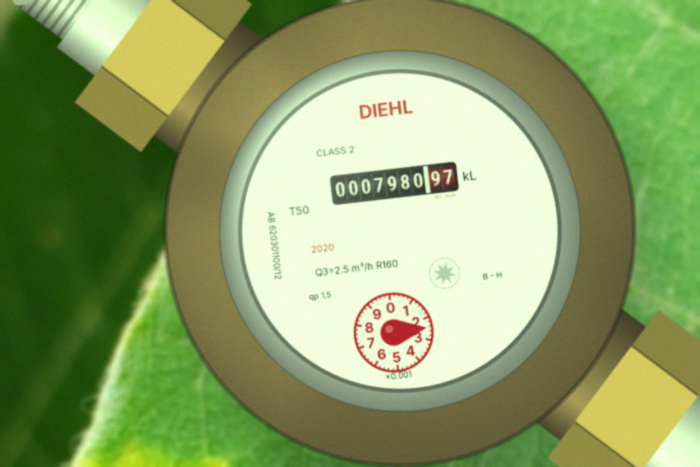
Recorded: 7980.972 kL
